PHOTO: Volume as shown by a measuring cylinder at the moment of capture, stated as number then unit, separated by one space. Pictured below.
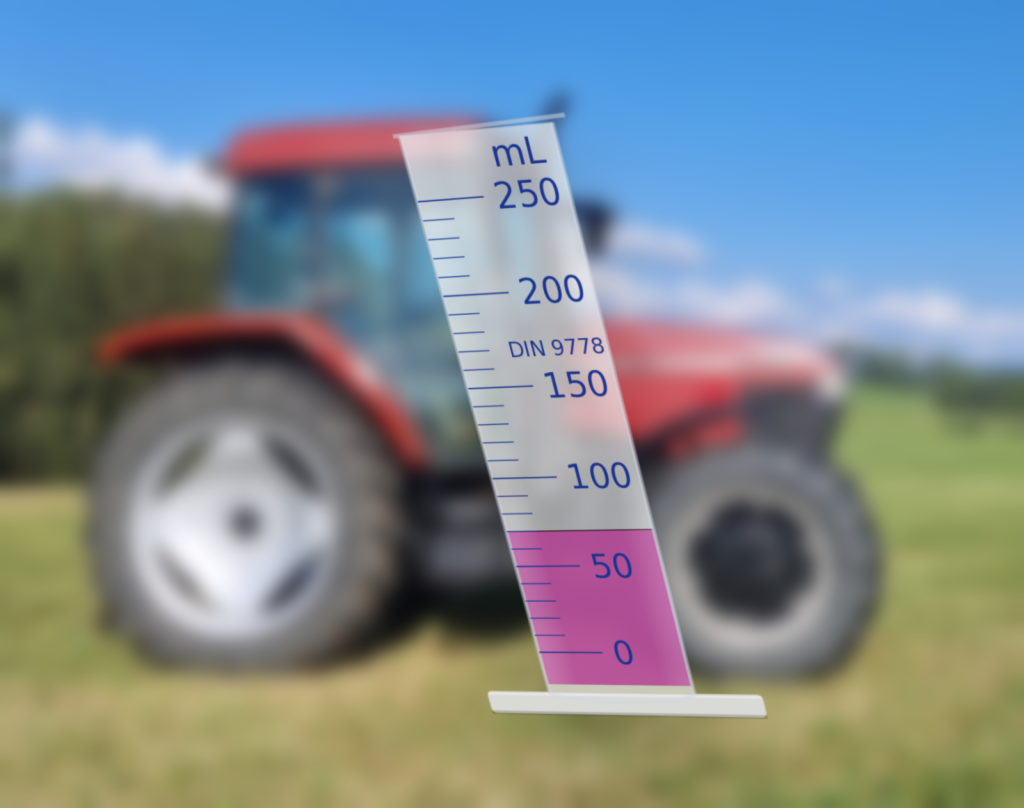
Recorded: 70 mL
